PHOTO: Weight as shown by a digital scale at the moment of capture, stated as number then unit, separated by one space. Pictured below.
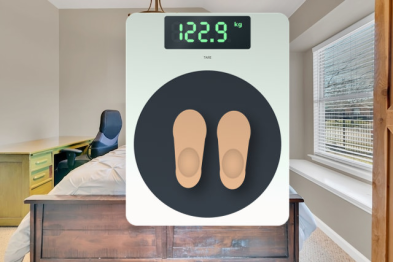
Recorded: 122.9 kg
